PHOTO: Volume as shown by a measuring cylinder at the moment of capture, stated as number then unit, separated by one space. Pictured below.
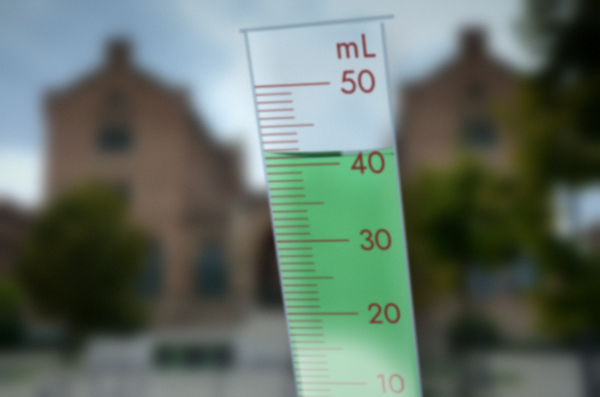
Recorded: 41 mL
